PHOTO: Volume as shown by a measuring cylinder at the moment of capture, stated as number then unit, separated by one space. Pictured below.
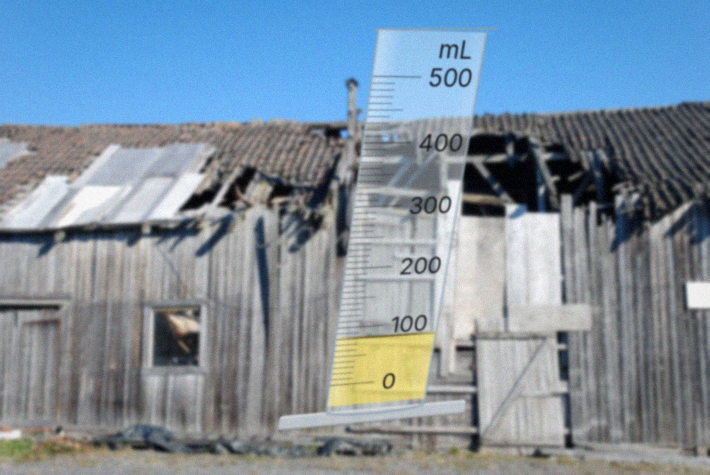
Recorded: 80 mL
